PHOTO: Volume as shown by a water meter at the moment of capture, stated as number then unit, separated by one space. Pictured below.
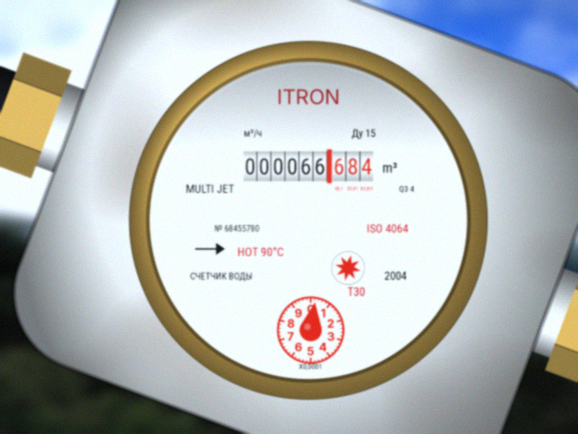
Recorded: 66.6840 m³
